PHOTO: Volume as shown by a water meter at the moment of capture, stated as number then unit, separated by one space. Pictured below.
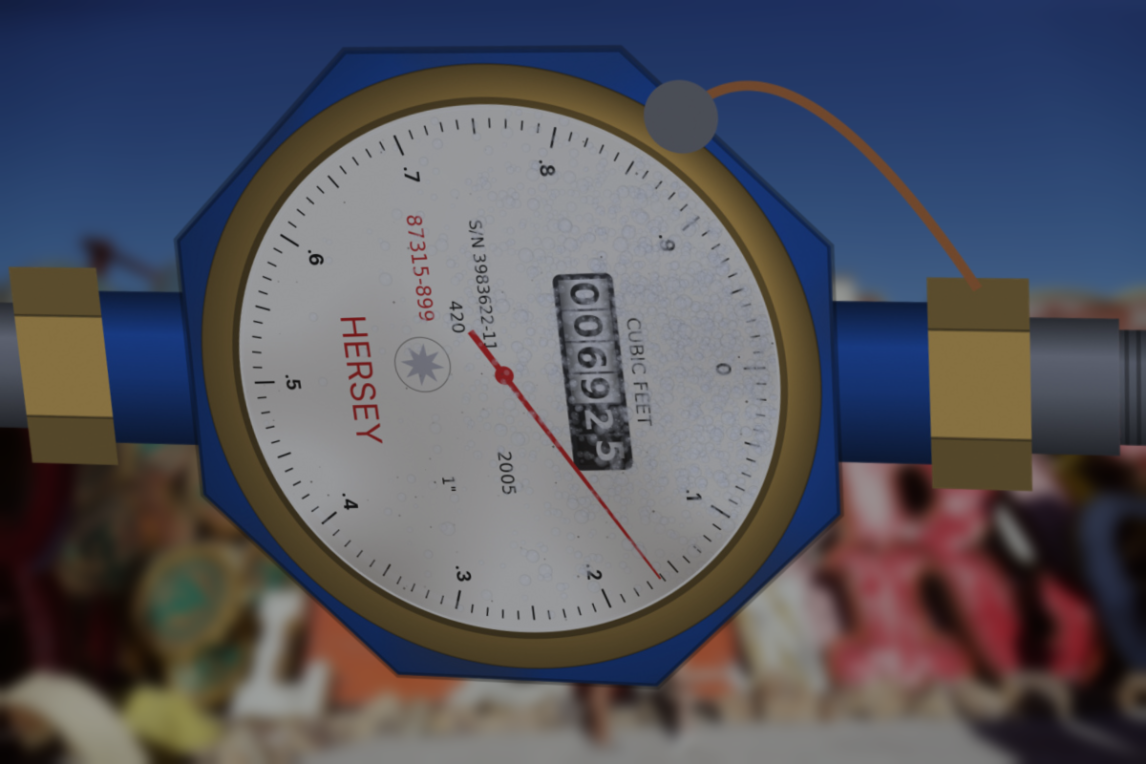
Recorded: 6925.16 ft³
